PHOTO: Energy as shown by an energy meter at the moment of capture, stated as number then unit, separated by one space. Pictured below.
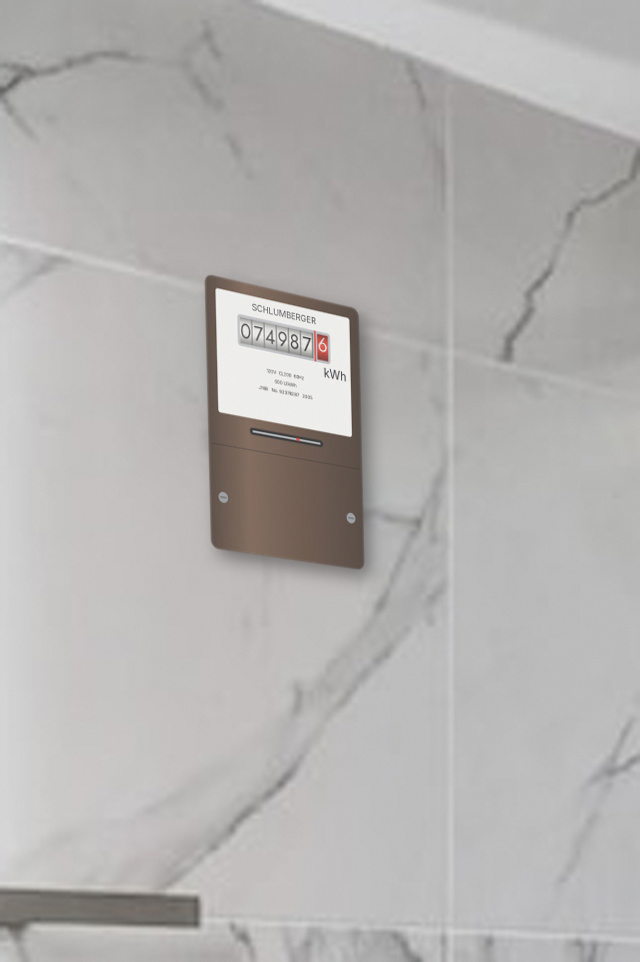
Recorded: 74987.6 kWh
